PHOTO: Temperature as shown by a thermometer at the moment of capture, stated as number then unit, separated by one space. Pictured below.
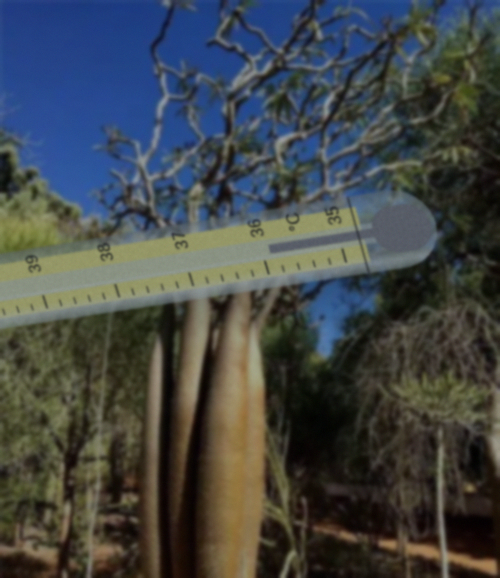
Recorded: 35.9 °C
